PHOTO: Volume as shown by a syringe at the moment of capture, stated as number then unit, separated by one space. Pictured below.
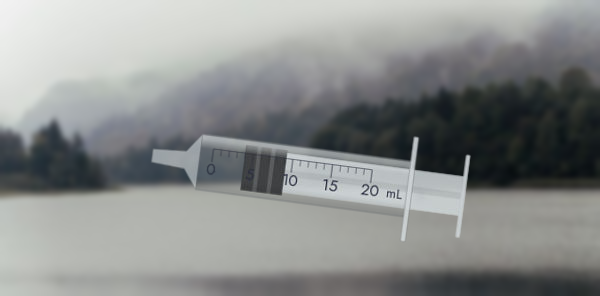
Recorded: 4 mL
